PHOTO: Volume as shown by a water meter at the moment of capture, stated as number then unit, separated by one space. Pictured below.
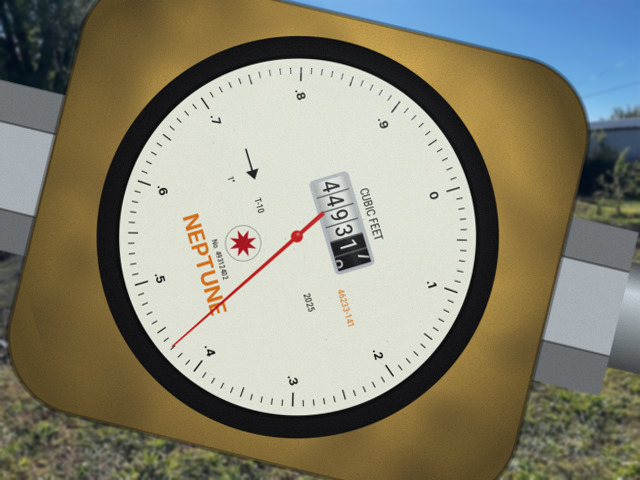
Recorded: 449317.43 ft³
